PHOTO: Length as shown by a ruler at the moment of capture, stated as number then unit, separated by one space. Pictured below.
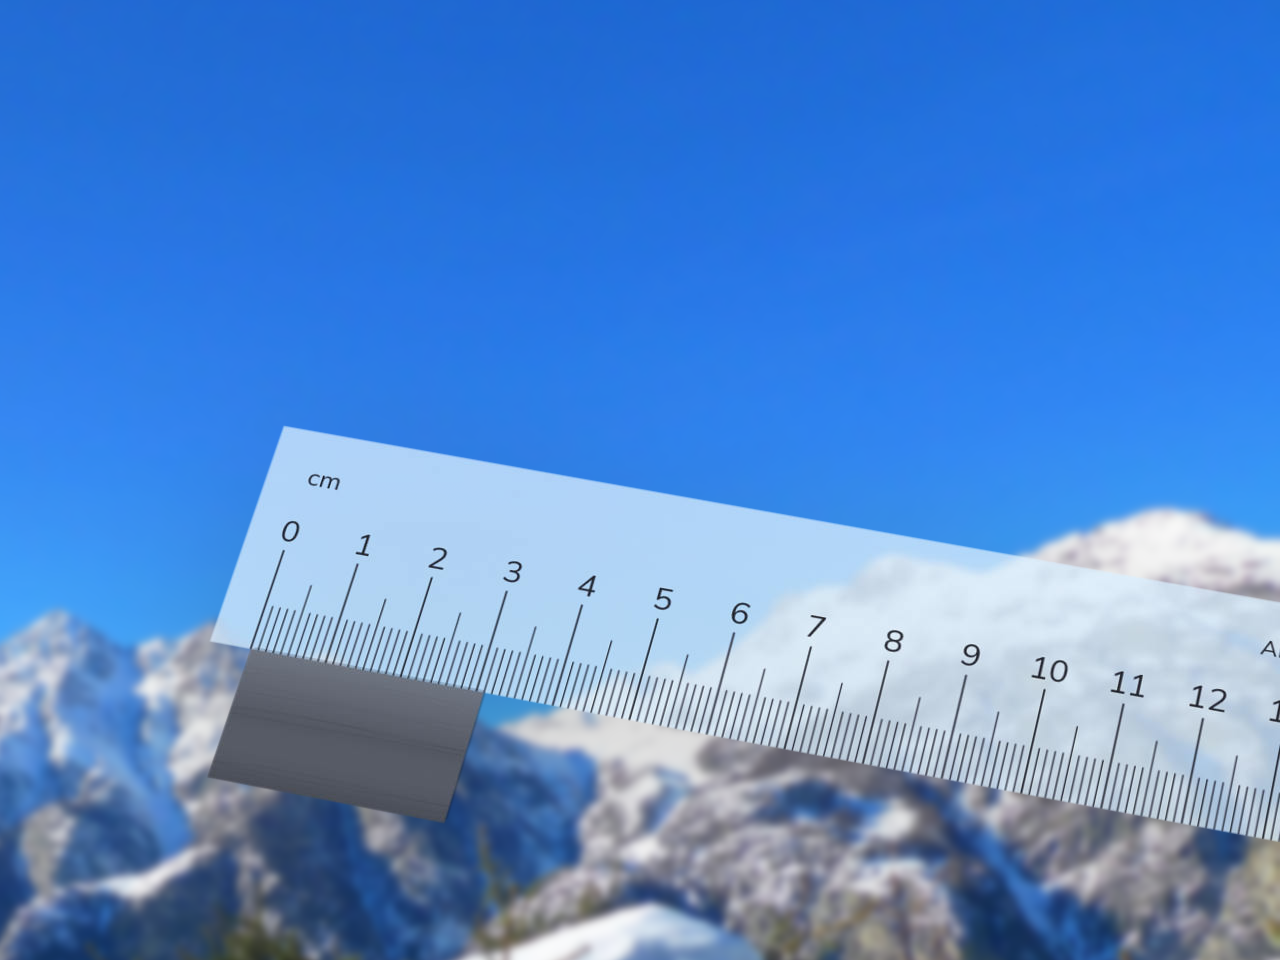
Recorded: 3.1 cm
